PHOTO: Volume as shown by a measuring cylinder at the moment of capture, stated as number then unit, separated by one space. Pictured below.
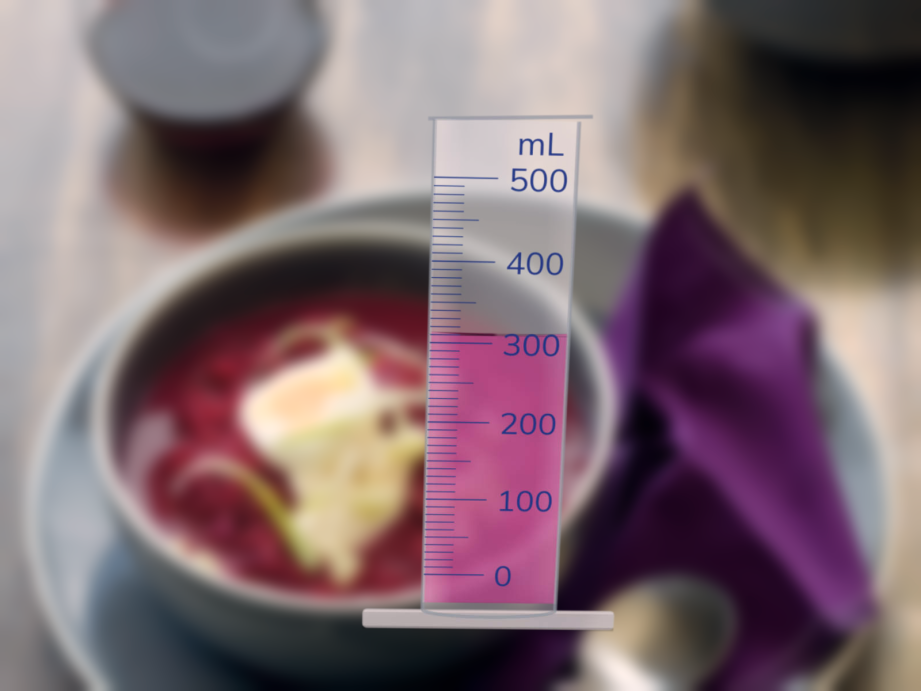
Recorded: 310 mL
